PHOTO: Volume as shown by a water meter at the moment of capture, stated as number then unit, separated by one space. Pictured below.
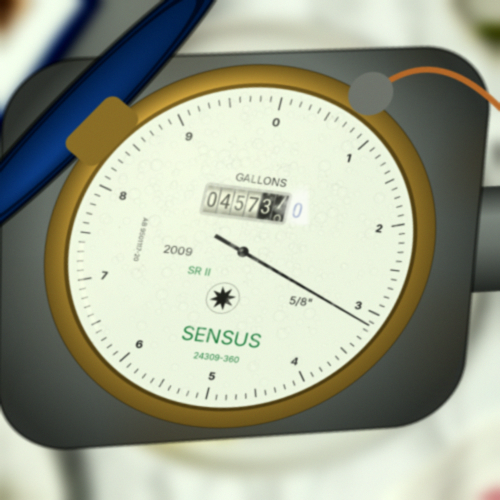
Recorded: 457373.1 gal
